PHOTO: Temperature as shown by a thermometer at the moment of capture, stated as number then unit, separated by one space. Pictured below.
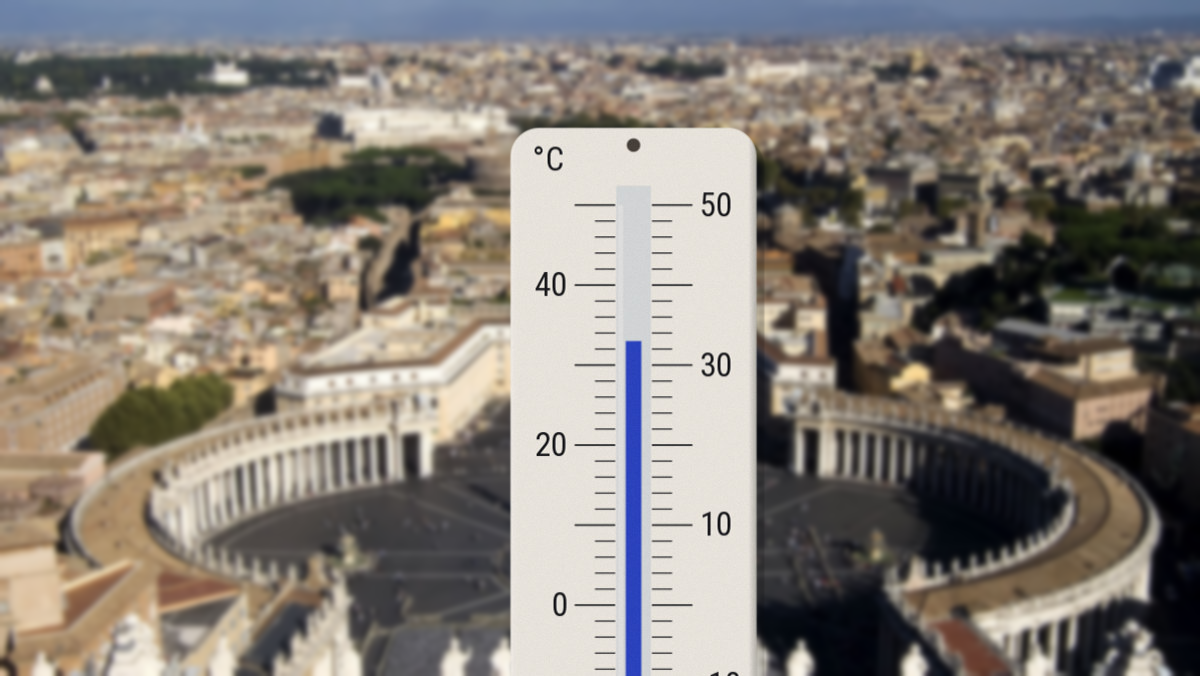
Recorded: 33 °C
